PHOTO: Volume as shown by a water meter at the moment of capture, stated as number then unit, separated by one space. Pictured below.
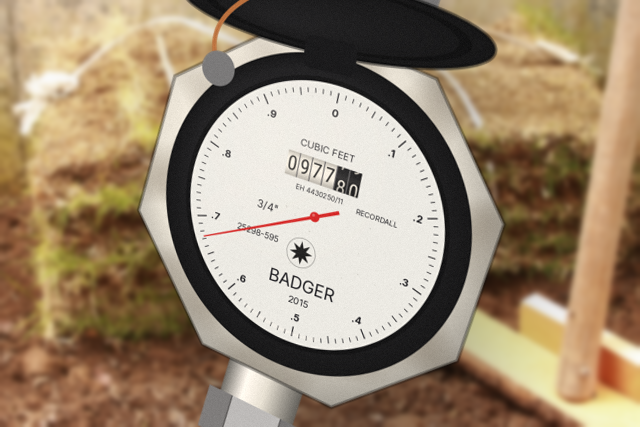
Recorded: 97779.67 ft³
